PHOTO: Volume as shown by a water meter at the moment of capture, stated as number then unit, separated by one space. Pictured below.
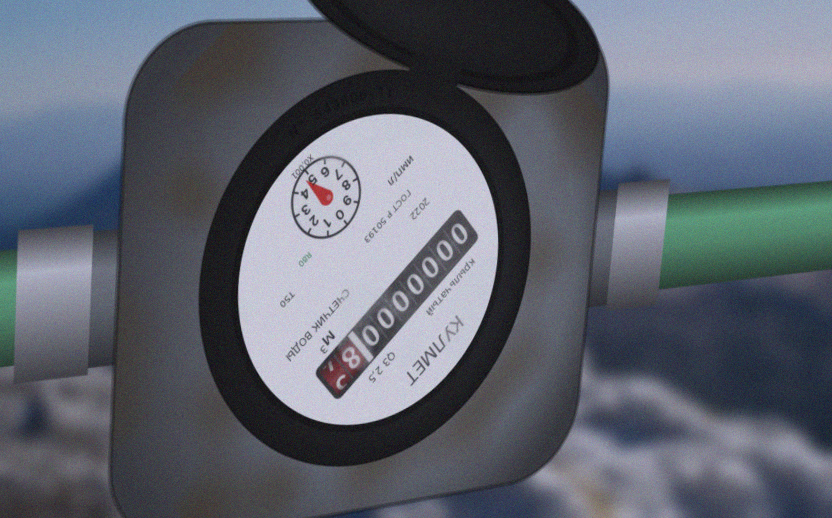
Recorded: 0.834 m³
